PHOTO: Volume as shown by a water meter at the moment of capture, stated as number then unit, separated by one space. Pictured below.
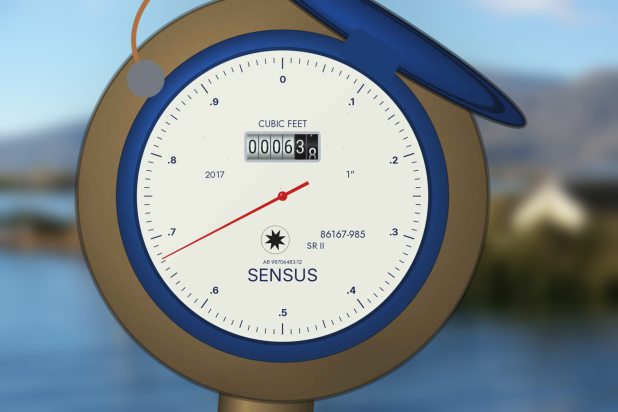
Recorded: 637.67 ft³
